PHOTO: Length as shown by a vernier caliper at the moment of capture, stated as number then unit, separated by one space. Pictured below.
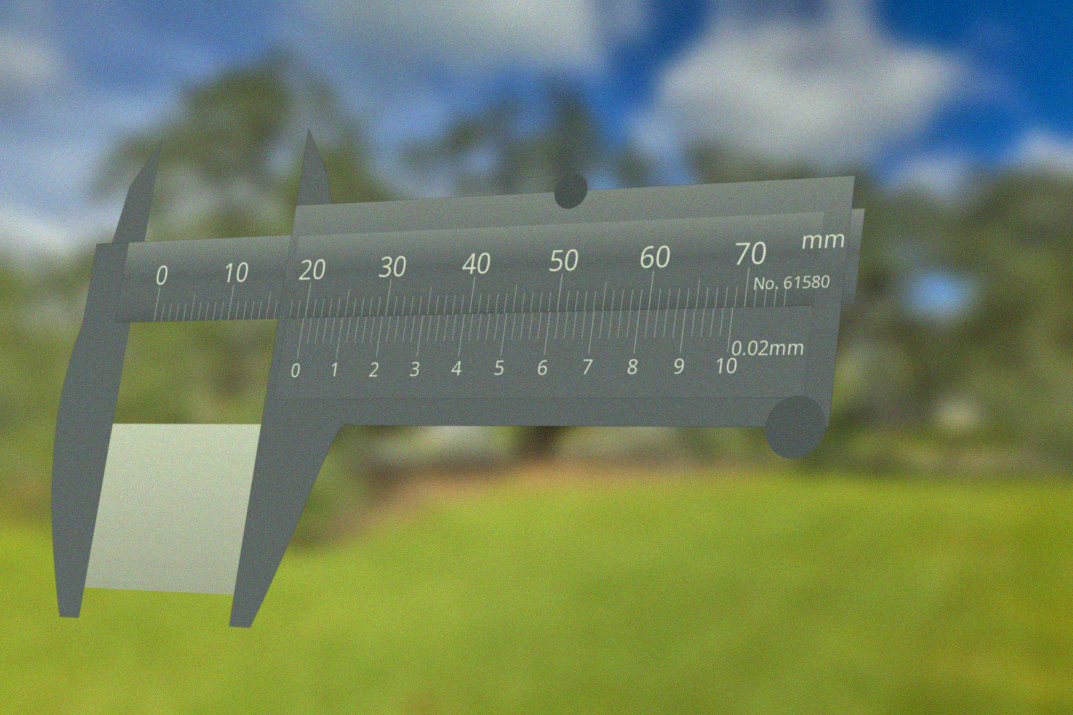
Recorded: 19.8 mm
